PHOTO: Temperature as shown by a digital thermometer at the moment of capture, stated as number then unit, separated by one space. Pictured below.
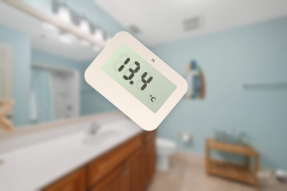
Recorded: 13.4 °C
